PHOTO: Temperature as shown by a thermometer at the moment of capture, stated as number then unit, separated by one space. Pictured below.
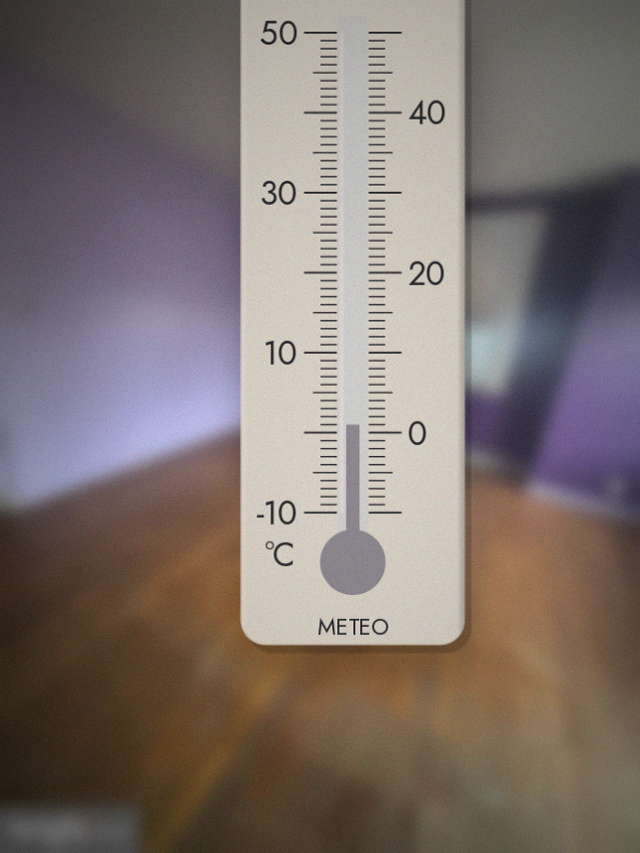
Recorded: 1 °C
